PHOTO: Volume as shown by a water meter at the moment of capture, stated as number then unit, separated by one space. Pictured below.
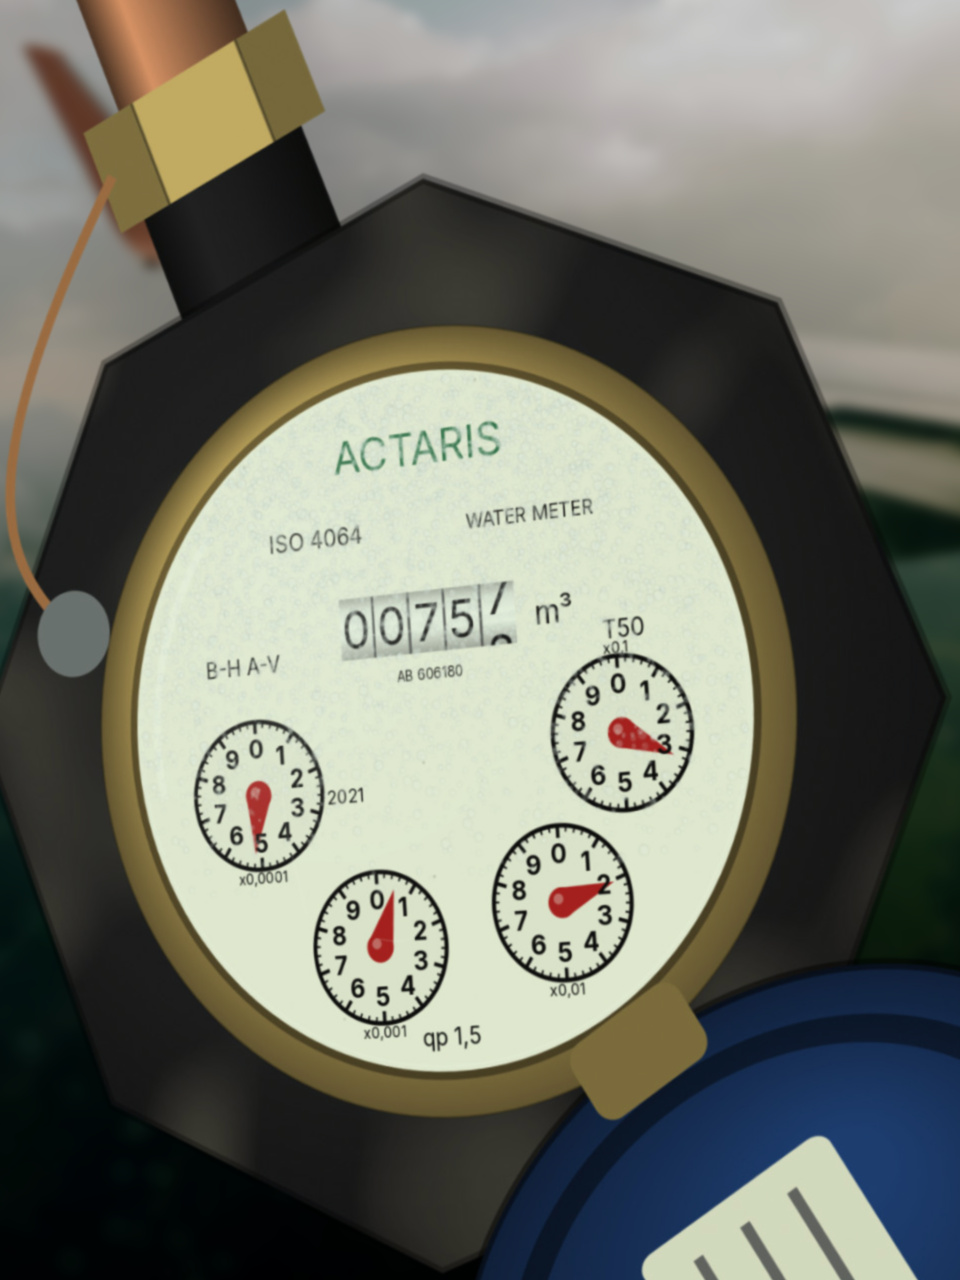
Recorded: 757.3205 m³
